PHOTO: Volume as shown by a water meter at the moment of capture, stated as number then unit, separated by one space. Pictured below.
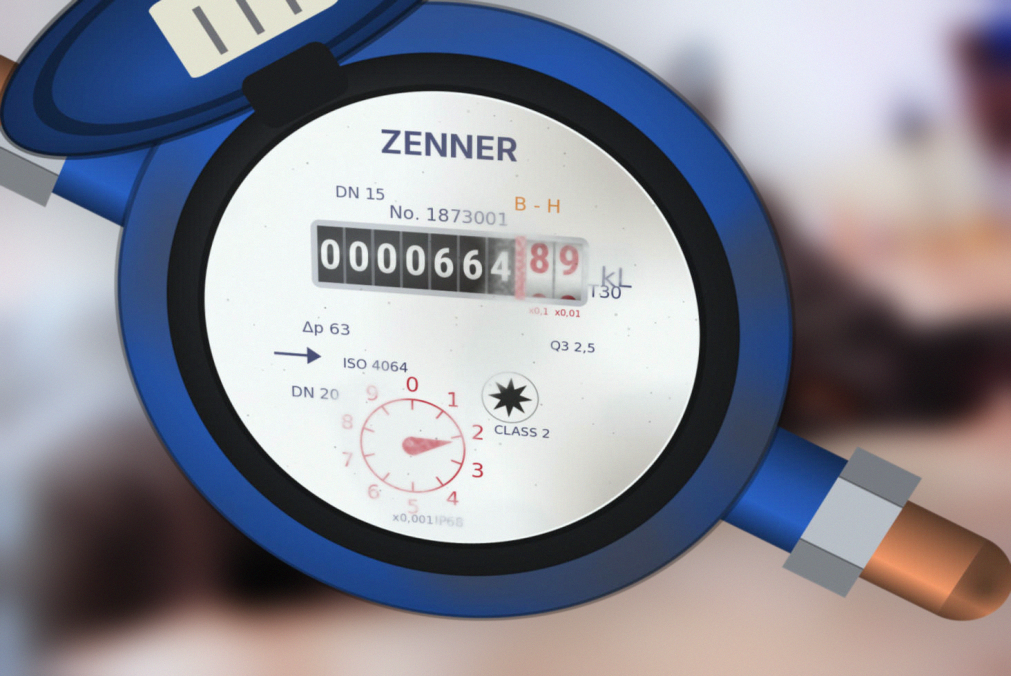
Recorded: 664.892 kL
